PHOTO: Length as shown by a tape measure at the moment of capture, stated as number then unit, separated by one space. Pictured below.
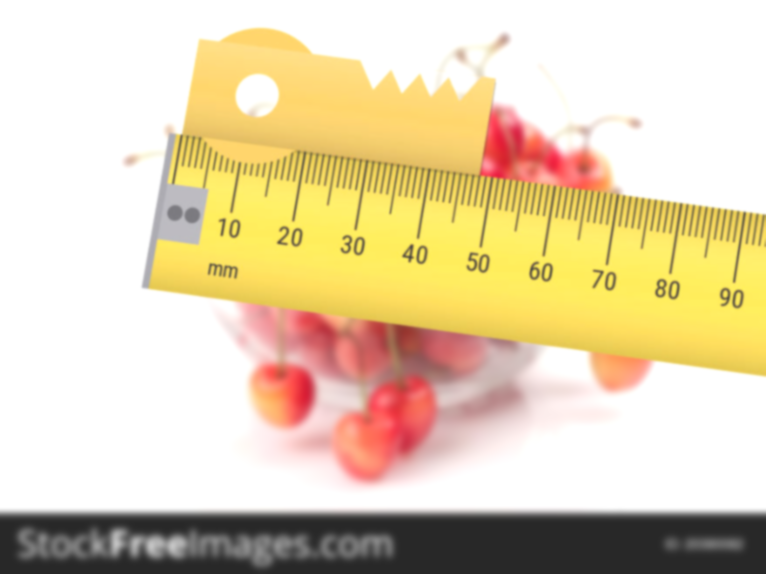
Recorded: 48 mm
